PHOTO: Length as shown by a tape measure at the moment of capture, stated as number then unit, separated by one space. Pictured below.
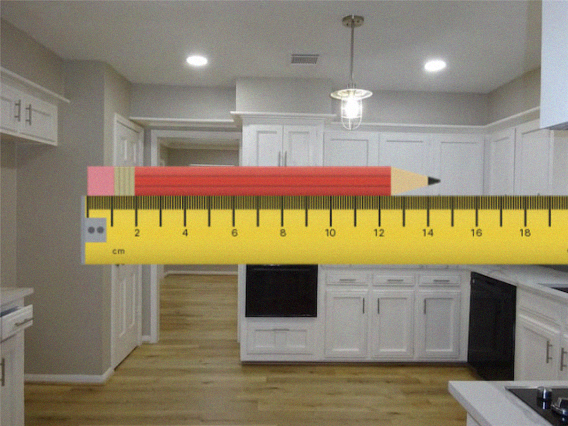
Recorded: 14.5 cm
